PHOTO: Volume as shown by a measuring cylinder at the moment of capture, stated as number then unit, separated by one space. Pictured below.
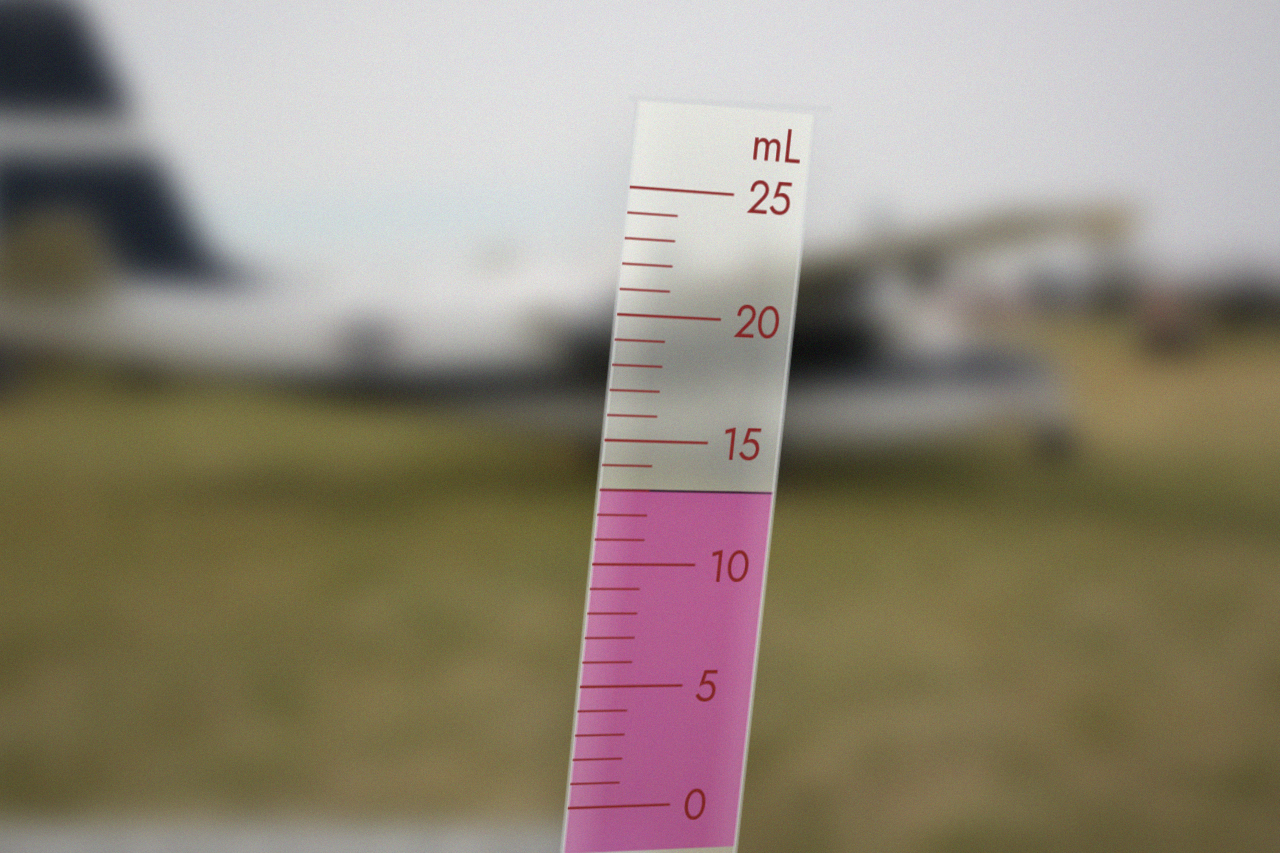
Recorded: 13 mL
